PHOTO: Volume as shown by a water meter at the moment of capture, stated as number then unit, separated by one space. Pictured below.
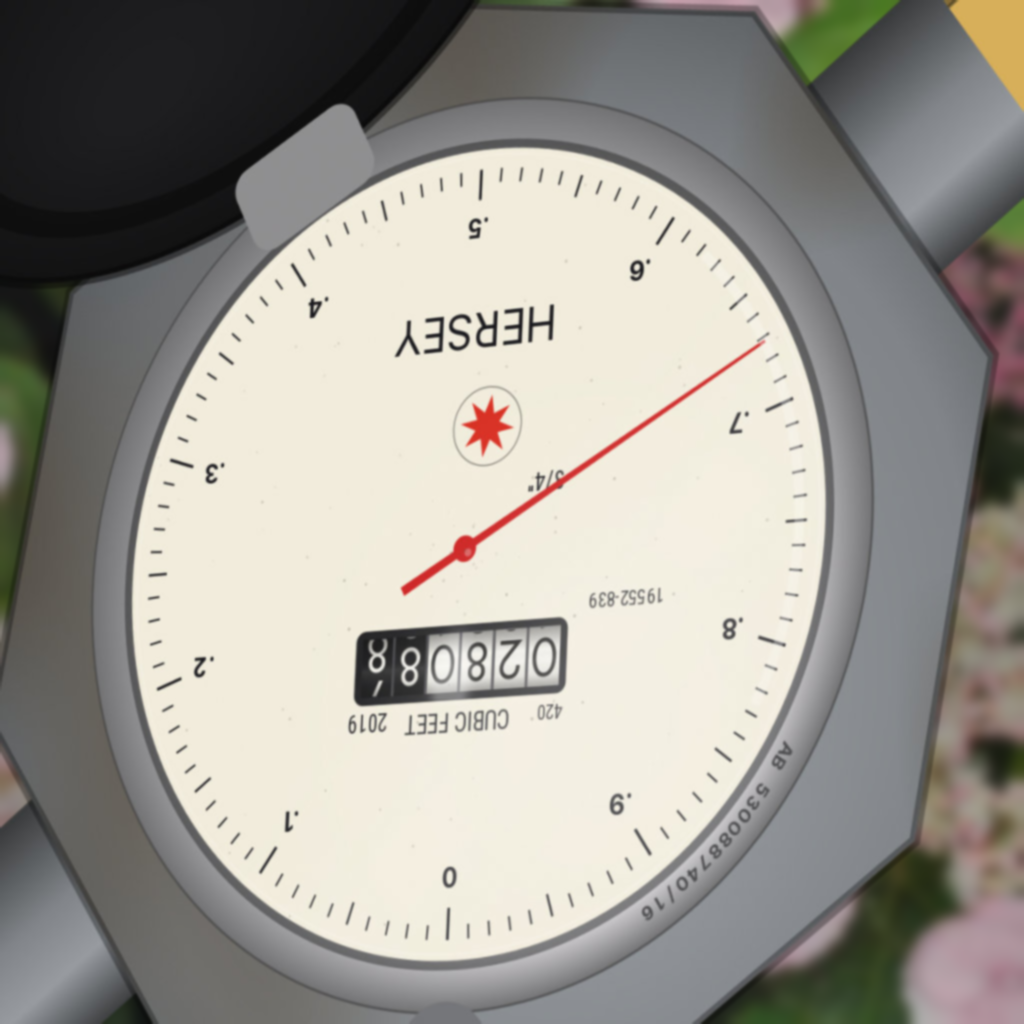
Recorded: 28087.67 ft³
